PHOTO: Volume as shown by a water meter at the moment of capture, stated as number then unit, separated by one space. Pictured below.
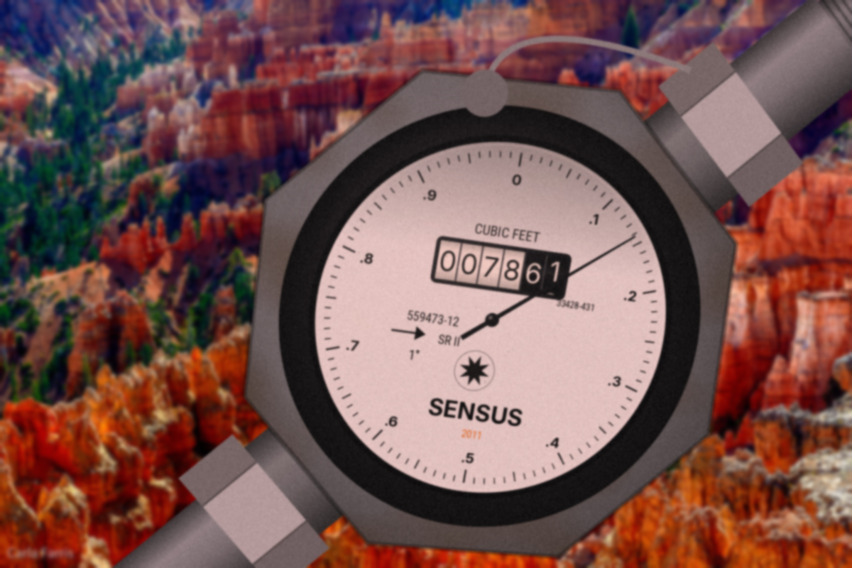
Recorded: 7861.14 ft³
